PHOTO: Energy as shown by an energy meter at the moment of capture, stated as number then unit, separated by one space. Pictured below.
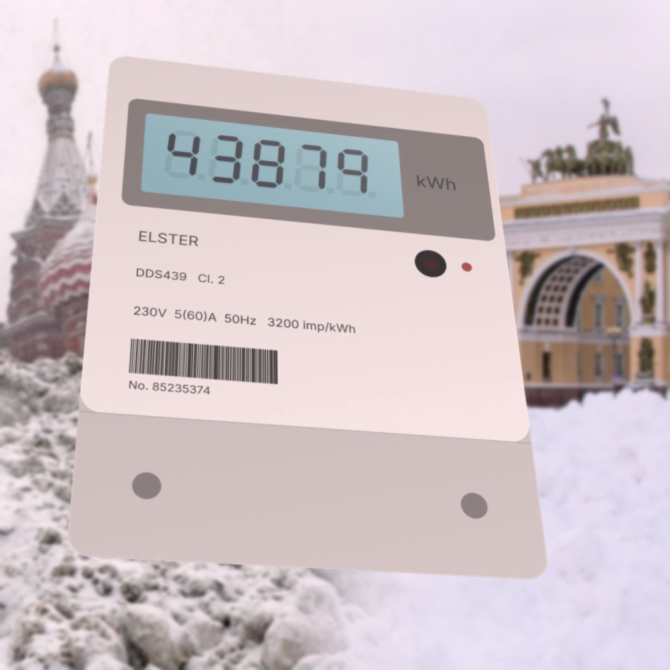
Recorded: 43879 kWh
